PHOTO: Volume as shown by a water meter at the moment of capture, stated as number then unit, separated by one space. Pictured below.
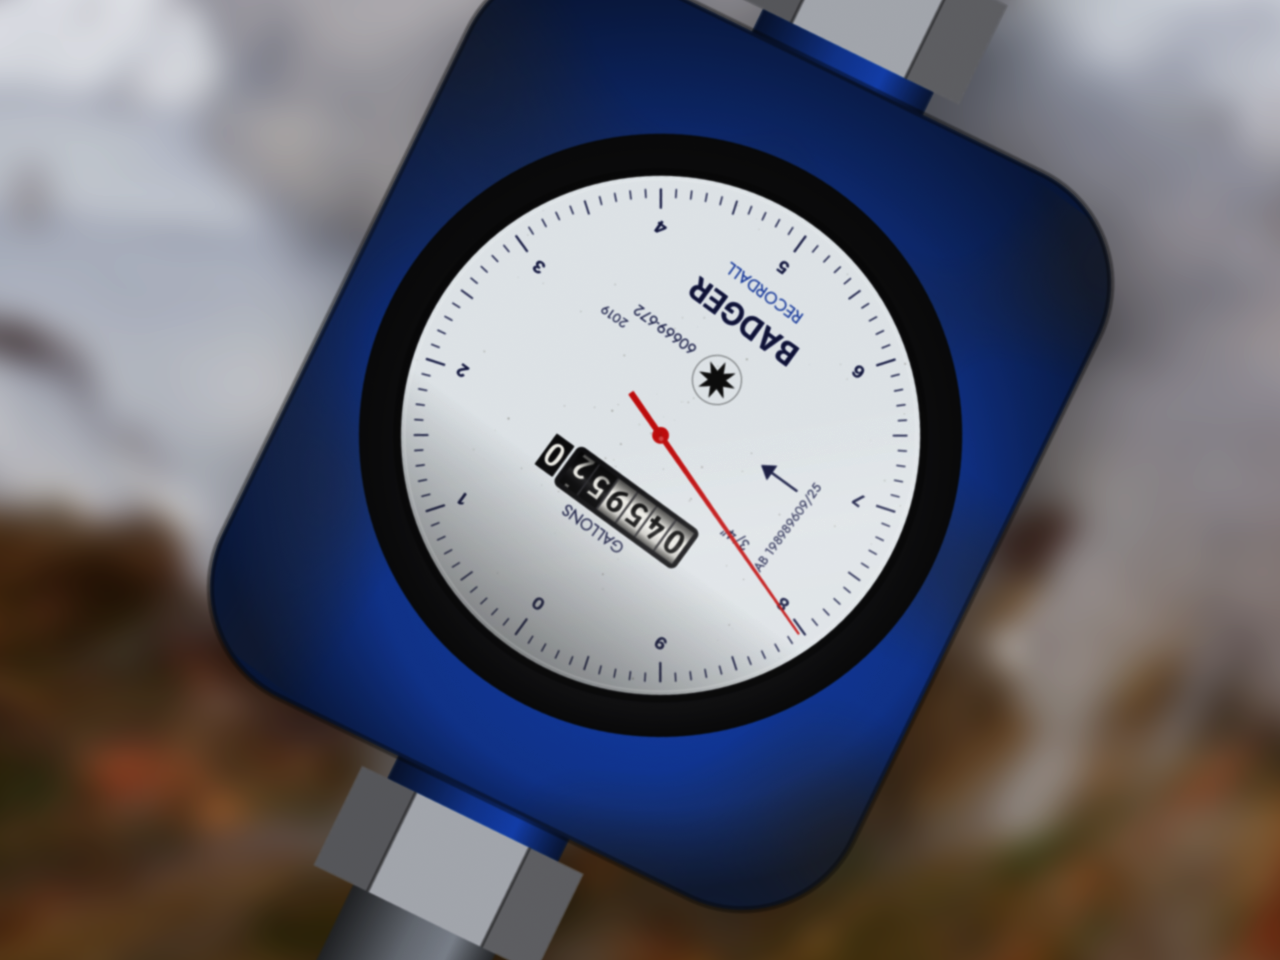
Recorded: 459518.0 gal
